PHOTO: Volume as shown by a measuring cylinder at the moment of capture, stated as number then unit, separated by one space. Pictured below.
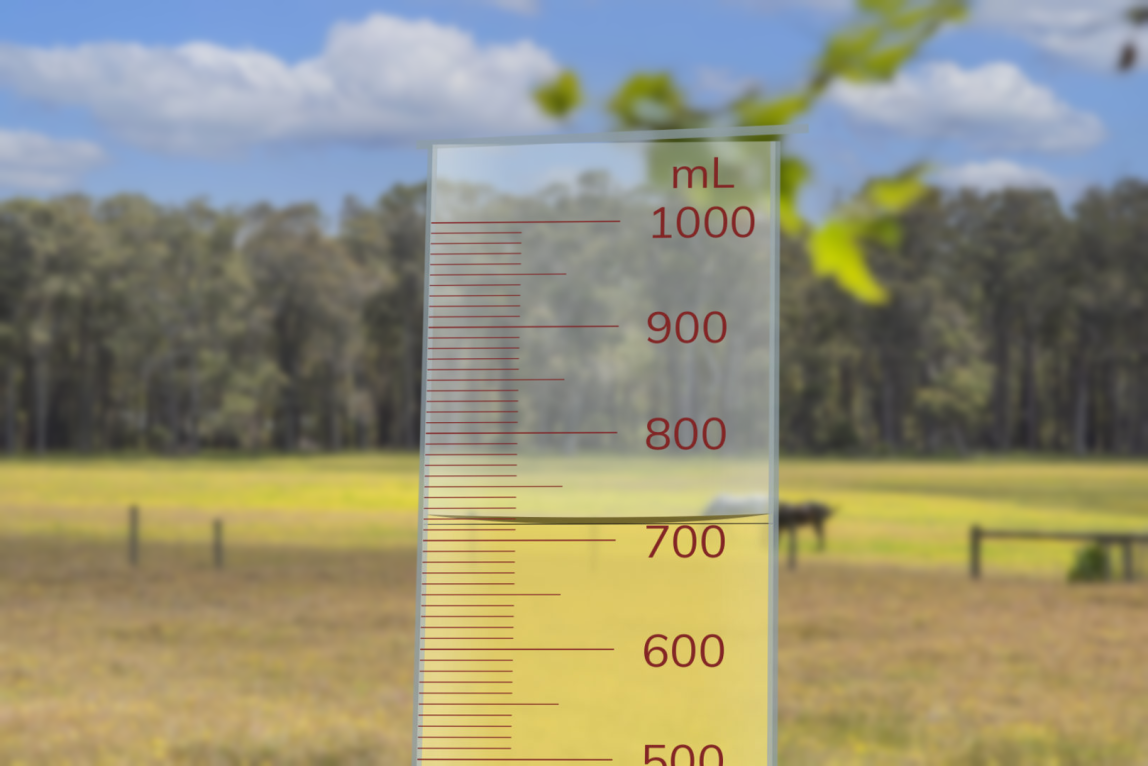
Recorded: 715 mL
